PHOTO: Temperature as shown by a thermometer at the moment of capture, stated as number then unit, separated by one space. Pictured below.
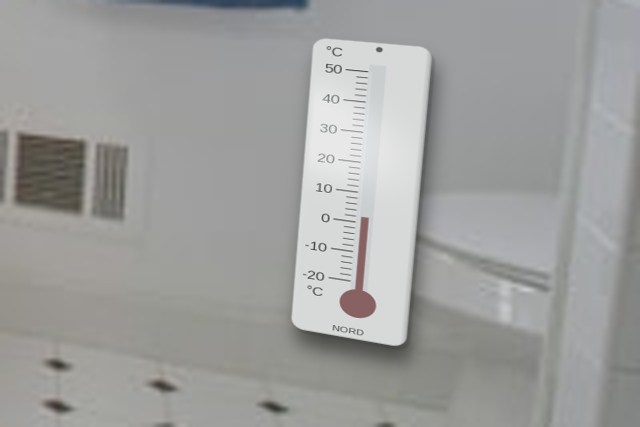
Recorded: 2 °C
